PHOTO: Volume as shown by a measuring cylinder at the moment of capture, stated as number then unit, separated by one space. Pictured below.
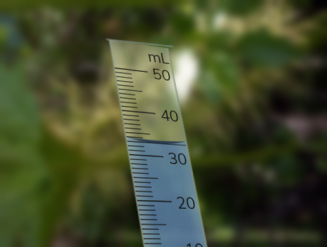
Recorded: 33 mL
